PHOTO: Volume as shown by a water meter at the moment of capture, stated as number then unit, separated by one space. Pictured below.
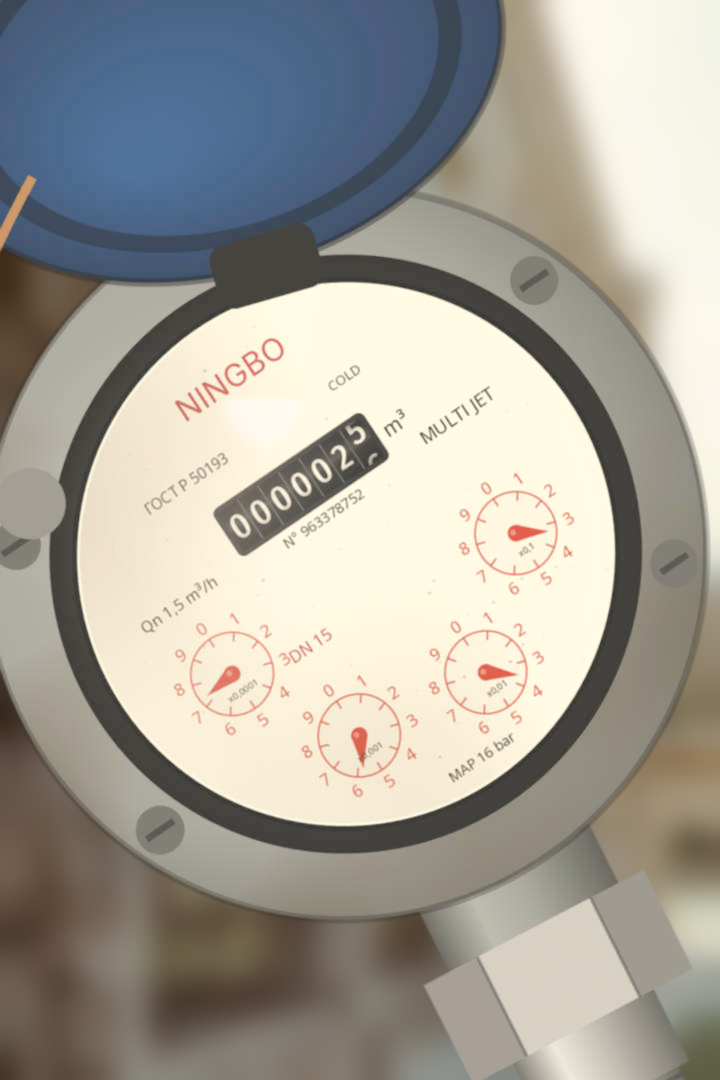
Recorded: 25.3357 m³
